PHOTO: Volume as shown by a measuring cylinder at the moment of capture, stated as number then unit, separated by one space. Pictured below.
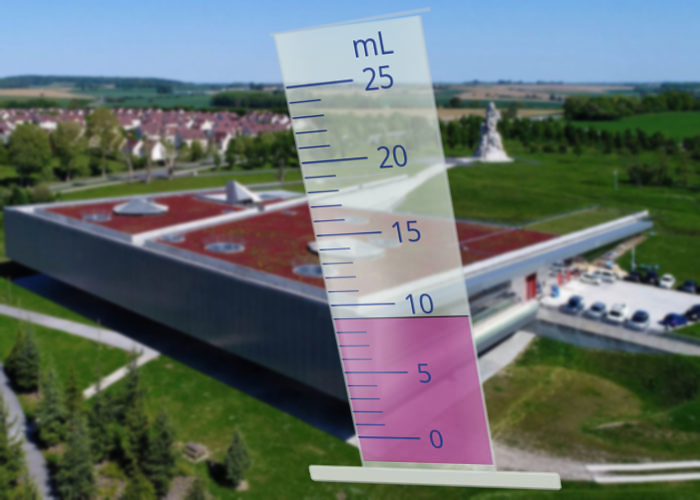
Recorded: 9 mL
